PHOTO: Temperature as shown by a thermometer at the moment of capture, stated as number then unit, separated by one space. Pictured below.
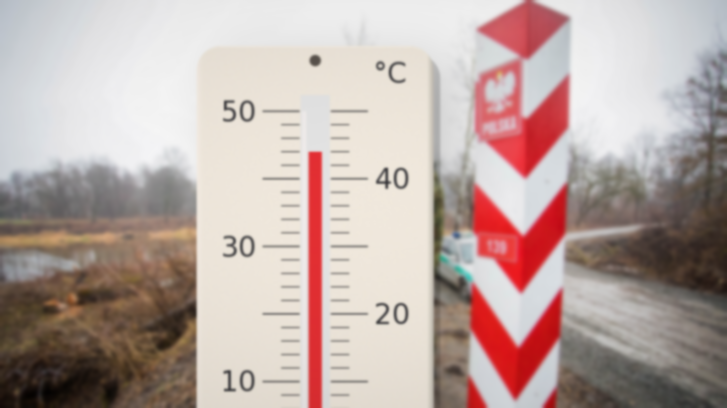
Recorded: 44 °C
